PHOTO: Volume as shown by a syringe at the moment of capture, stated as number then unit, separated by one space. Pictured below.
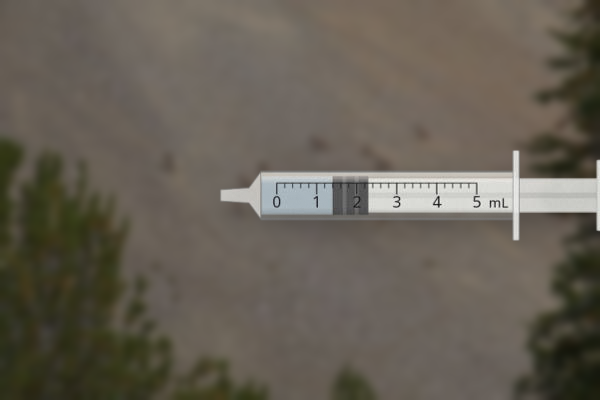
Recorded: 1.4 mL
